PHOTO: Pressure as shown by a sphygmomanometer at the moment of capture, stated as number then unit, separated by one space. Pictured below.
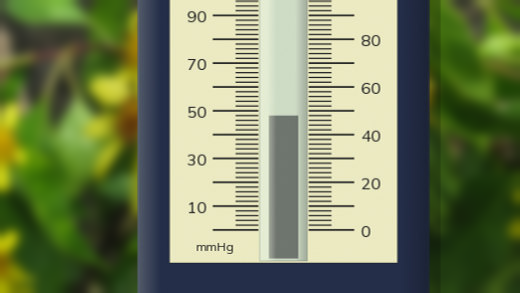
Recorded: 48 mmHg
